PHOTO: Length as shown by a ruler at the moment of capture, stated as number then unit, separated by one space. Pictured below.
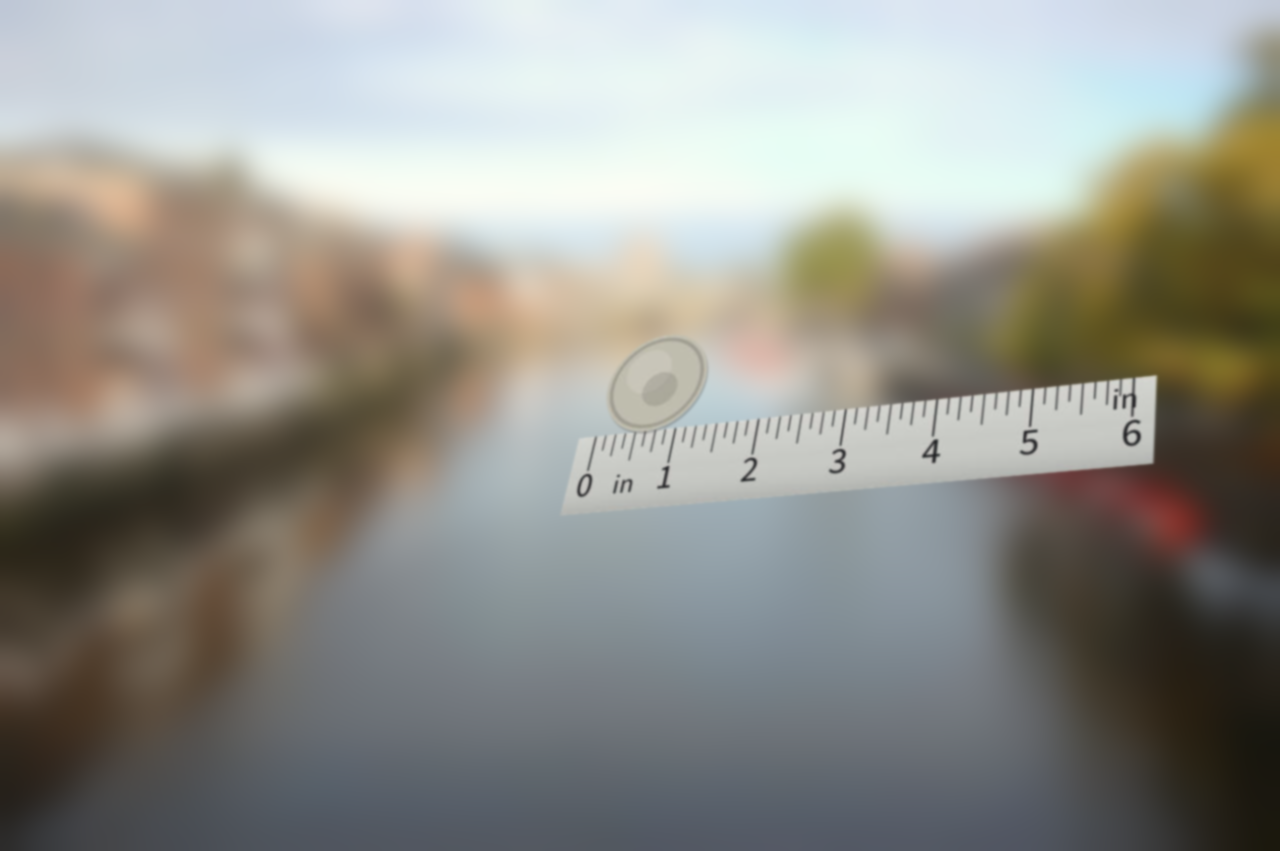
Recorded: 1.25 in
